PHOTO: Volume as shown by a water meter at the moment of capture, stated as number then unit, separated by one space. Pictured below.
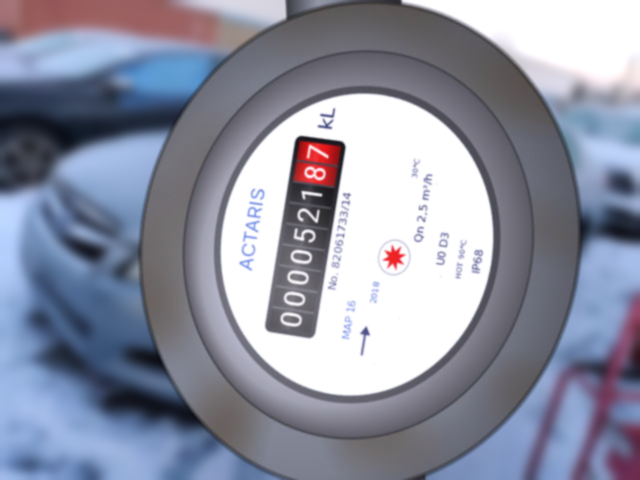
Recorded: 521.87 kL
